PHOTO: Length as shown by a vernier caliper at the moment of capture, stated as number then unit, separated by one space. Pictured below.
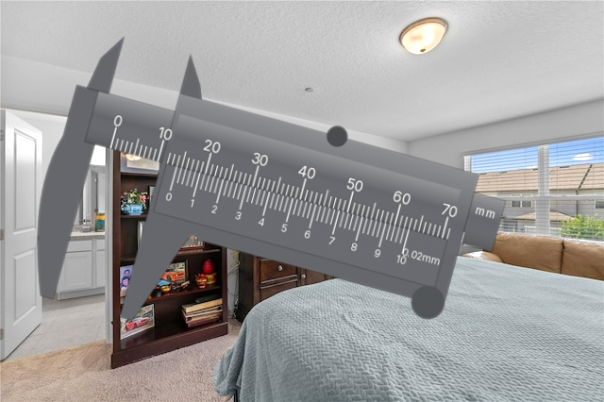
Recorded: 14.0 mm
